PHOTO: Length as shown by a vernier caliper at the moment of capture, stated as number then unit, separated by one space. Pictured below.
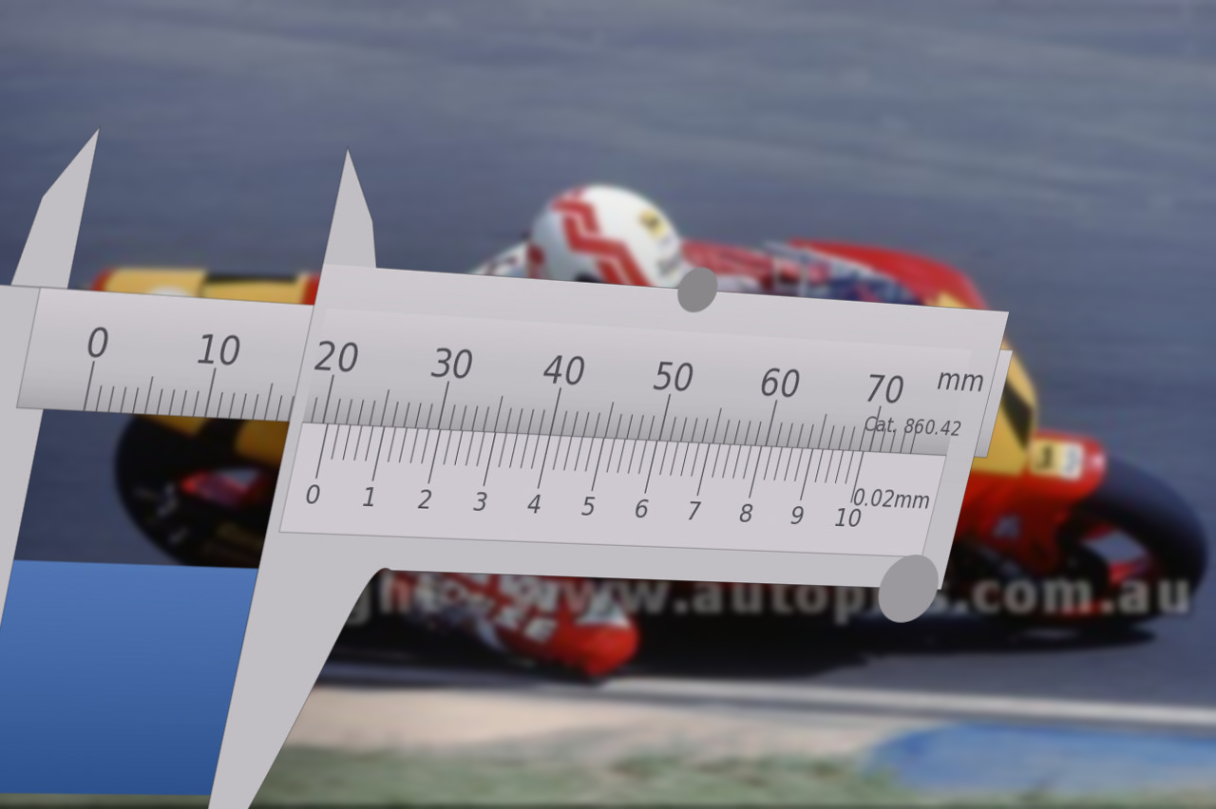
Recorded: 20.4 mm
